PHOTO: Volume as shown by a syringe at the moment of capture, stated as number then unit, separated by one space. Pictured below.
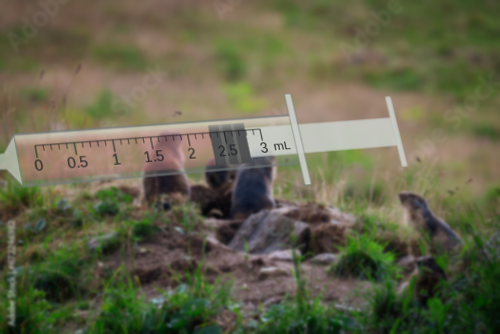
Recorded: 2.3 mL
